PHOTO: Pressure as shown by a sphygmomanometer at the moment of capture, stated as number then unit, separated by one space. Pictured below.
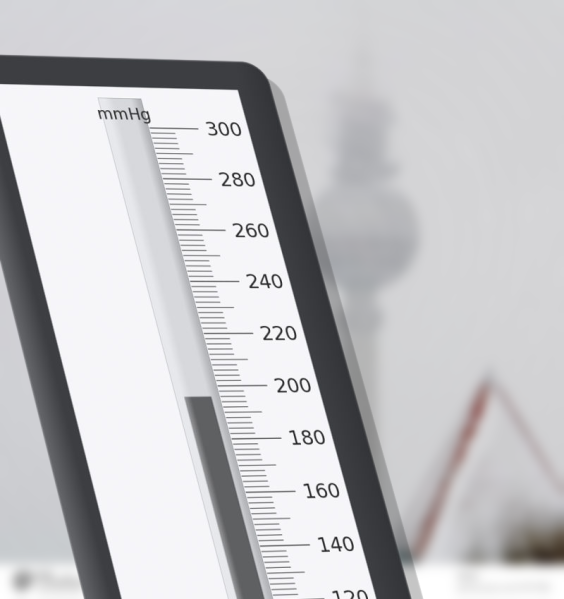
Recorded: 196 mmHg
